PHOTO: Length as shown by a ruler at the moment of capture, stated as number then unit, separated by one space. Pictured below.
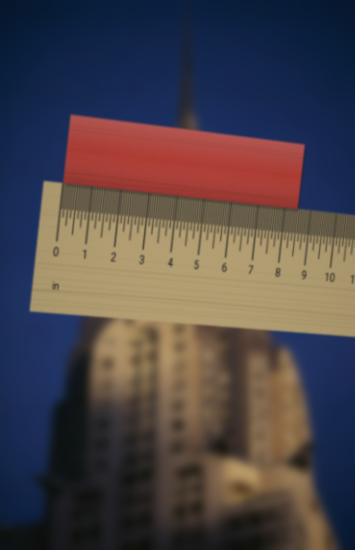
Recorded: 8.5 in
